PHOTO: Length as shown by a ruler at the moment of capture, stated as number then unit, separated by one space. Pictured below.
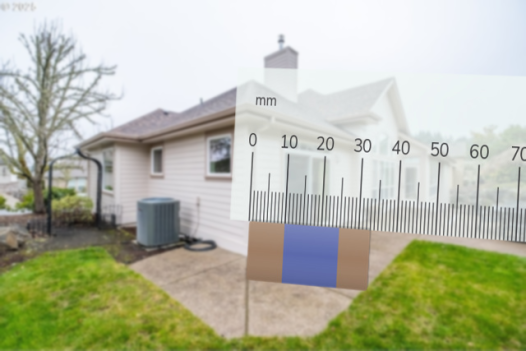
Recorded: 33 mm
